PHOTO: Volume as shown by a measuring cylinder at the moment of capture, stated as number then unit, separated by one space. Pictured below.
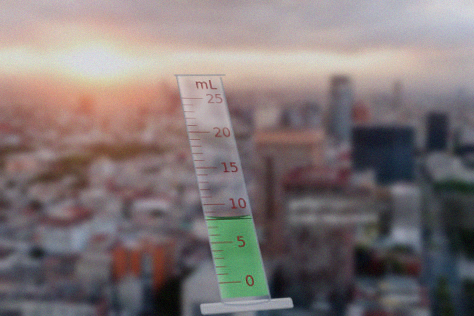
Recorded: 8 mL
